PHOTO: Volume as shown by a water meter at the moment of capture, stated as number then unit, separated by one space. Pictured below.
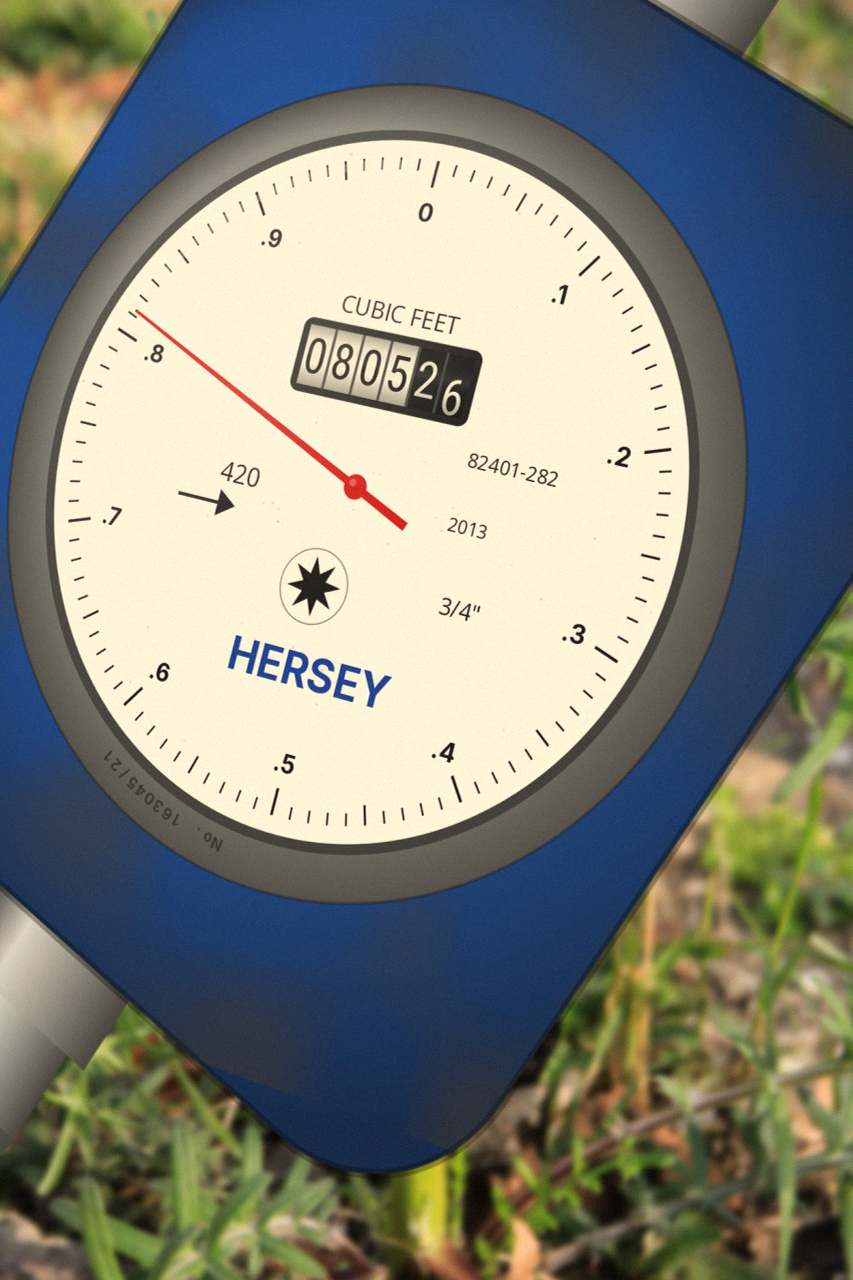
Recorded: 80525.81 ft³
